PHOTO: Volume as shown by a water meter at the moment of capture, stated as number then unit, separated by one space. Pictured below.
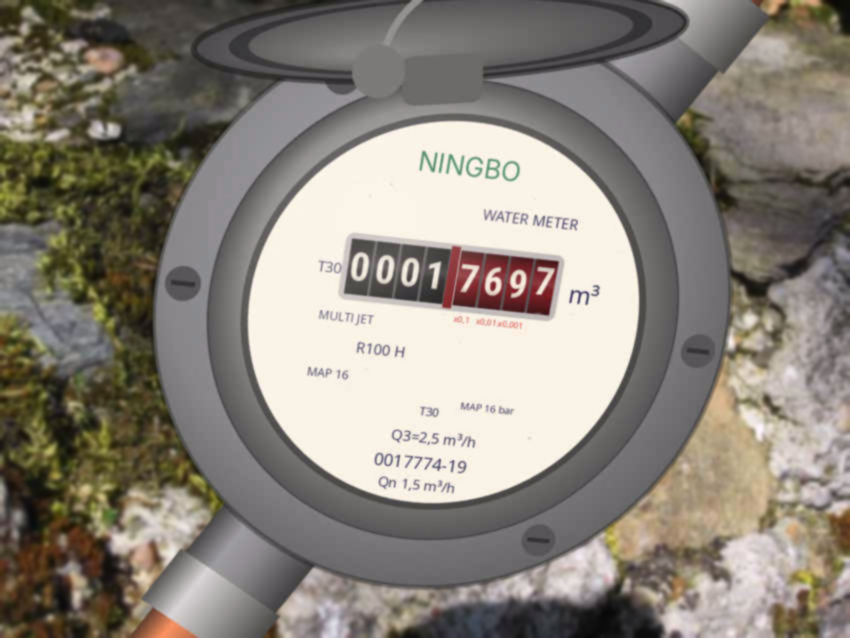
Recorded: 1.7697 m³
